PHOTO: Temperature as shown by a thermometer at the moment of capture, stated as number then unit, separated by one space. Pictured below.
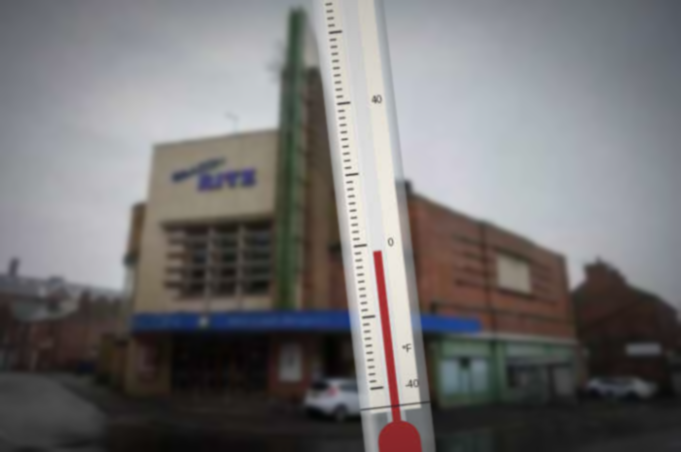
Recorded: -2 °F
